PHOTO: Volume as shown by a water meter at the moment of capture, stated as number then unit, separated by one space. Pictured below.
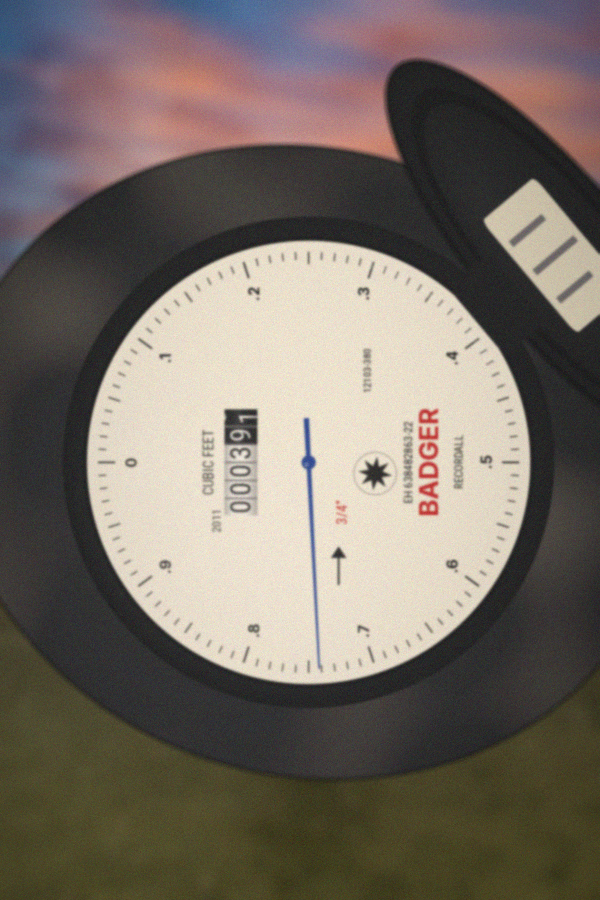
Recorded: 390.74 ft³
